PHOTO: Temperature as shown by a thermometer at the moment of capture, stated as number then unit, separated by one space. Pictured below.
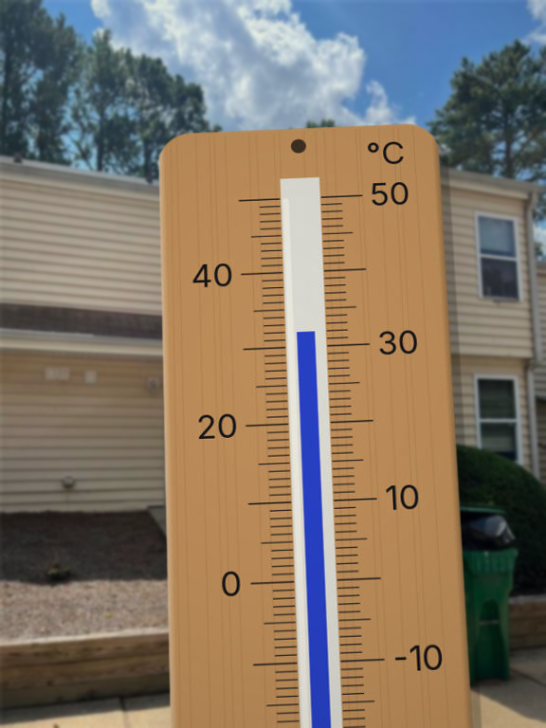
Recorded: 32 °C
